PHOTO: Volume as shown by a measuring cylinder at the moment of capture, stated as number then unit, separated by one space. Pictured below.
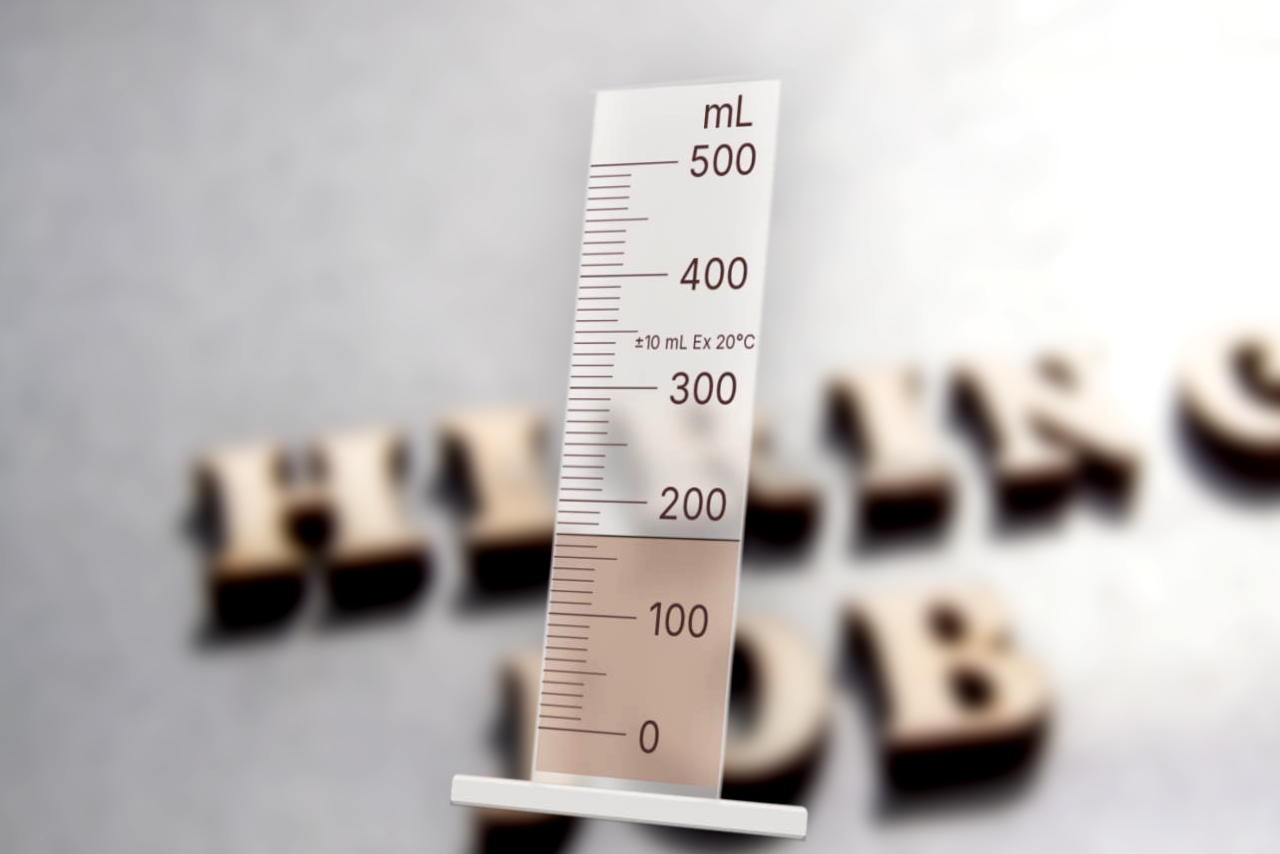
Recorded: 170 mL
